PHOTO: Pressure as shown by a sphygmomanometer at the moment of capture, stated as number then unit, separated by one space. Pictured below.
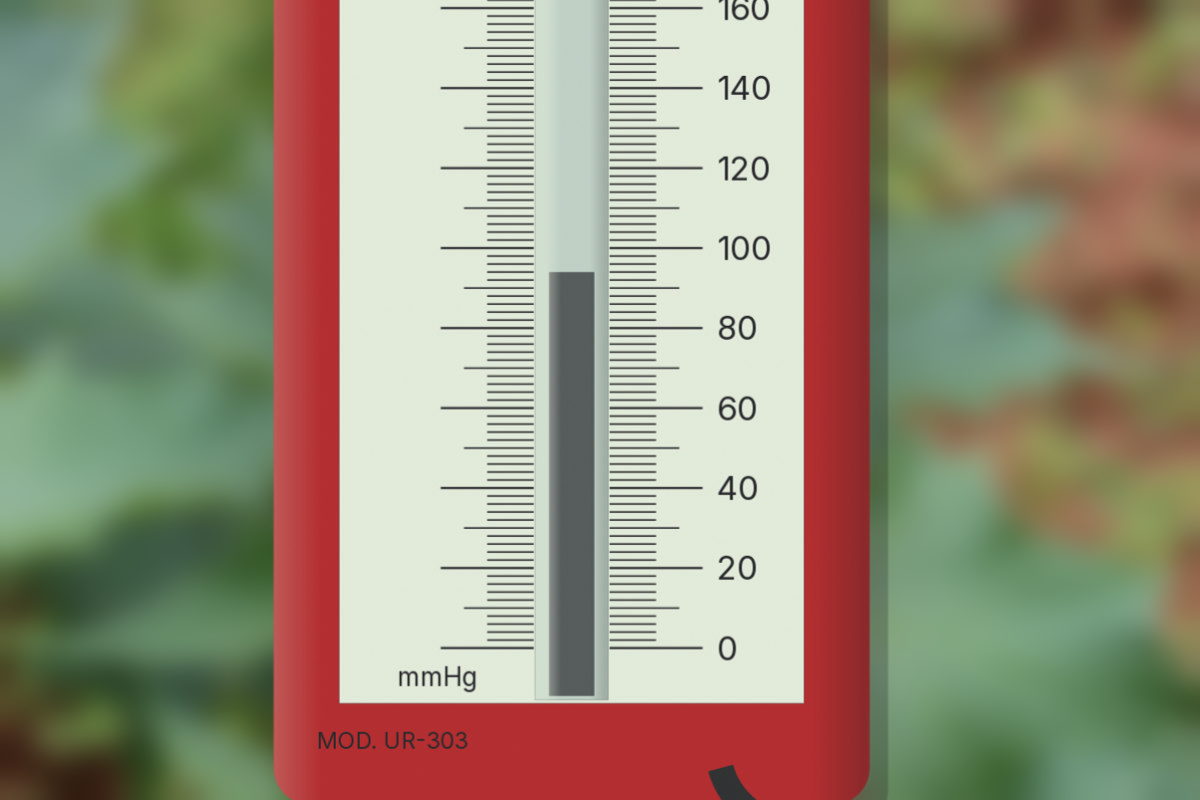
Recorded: 94 mmHg
